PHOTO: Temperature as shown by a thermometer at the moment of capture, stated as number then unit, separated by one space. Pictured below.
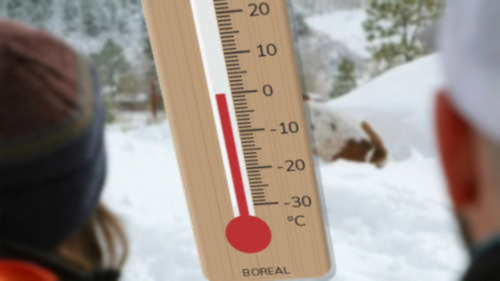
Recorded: 0 °C
